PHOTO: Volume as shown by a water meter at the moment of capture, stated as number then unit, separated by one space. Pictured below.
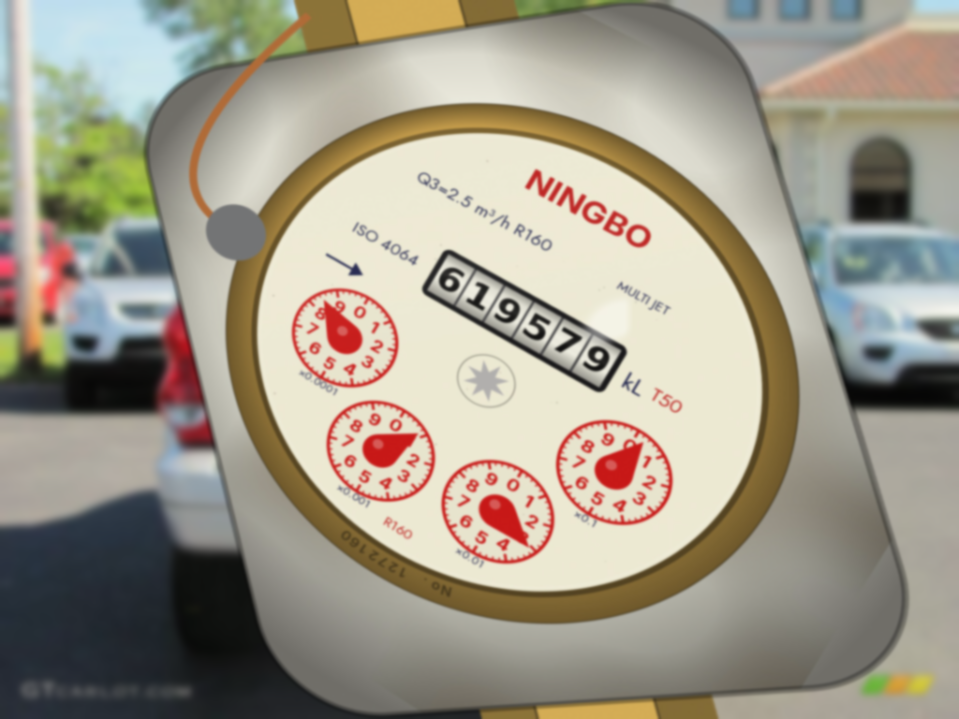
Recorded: 619579.0308 kL
